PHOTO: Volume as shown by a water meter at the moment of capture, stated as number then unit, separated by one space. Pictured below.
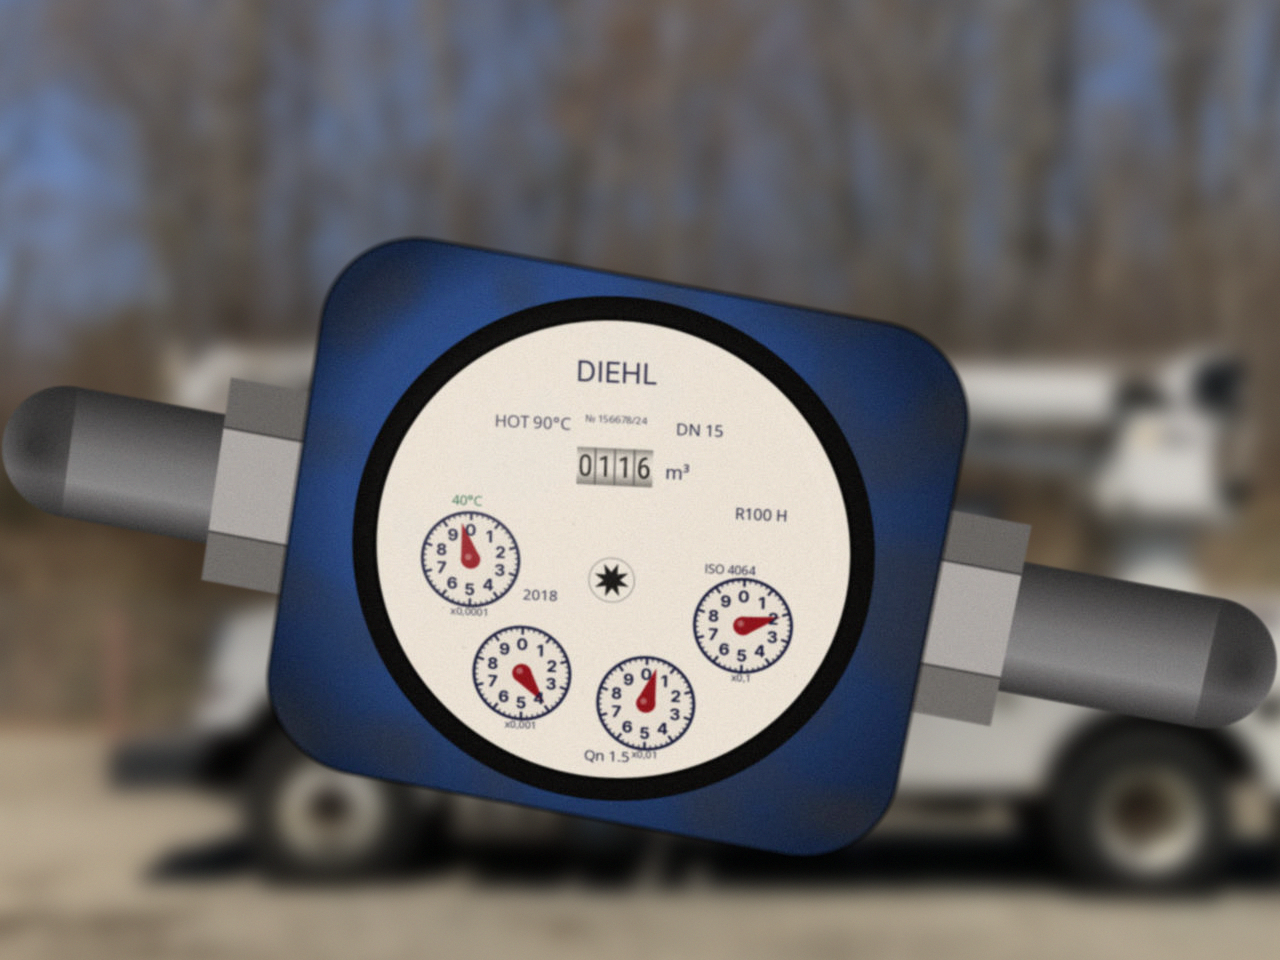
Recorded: 116.2039 m³
